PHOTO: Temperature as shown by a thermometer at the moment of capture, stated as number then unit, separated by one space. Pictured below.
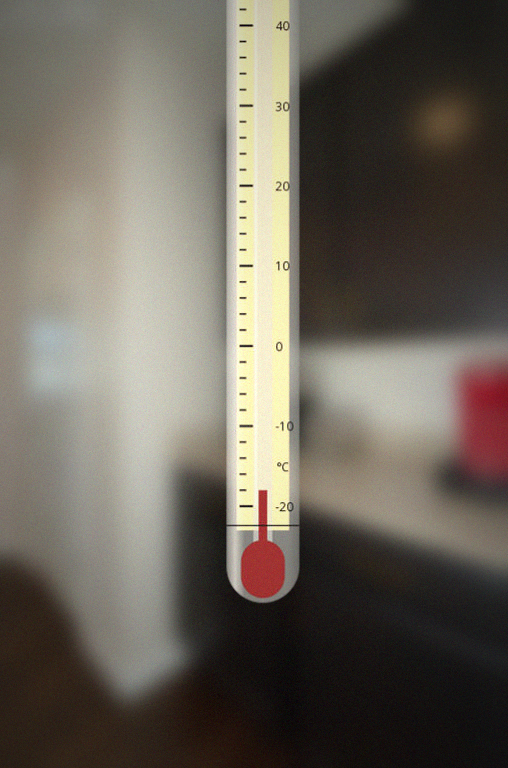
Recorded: -18 °C
